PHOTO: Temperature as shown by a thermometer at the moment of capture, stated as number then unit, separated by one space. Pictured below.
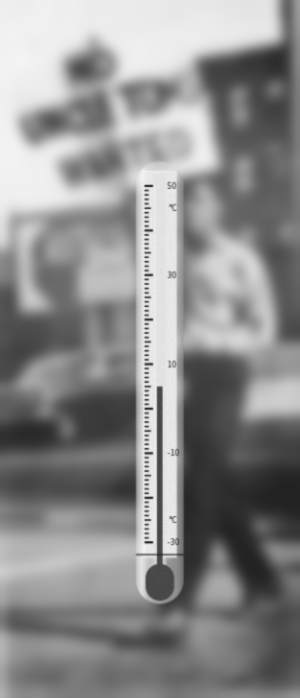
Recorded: 5 °C
